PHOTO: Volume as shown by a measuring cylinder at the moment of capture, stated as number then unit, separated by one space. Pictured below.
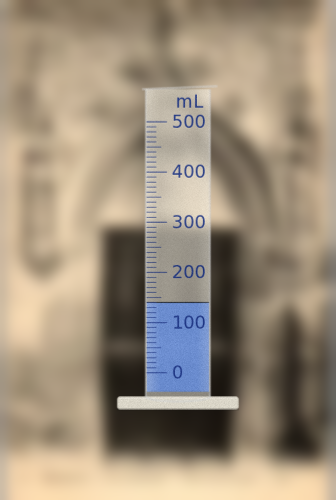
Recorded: 140 mL
